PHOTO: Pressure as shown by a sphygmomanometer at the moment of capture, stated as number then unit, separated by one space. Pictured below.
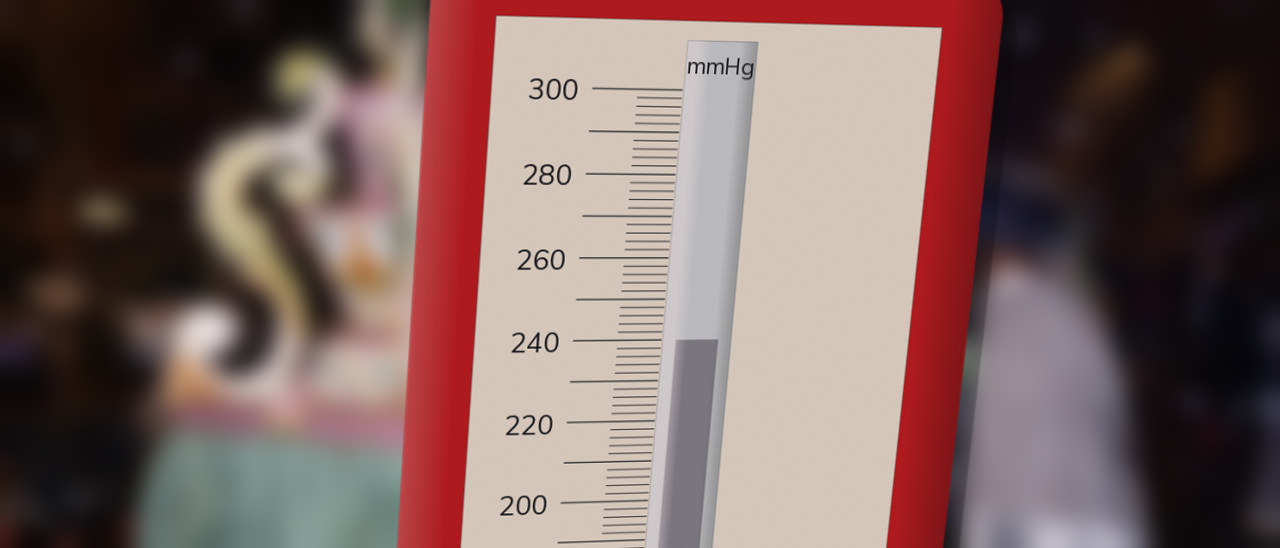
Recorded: 240 mmHg
